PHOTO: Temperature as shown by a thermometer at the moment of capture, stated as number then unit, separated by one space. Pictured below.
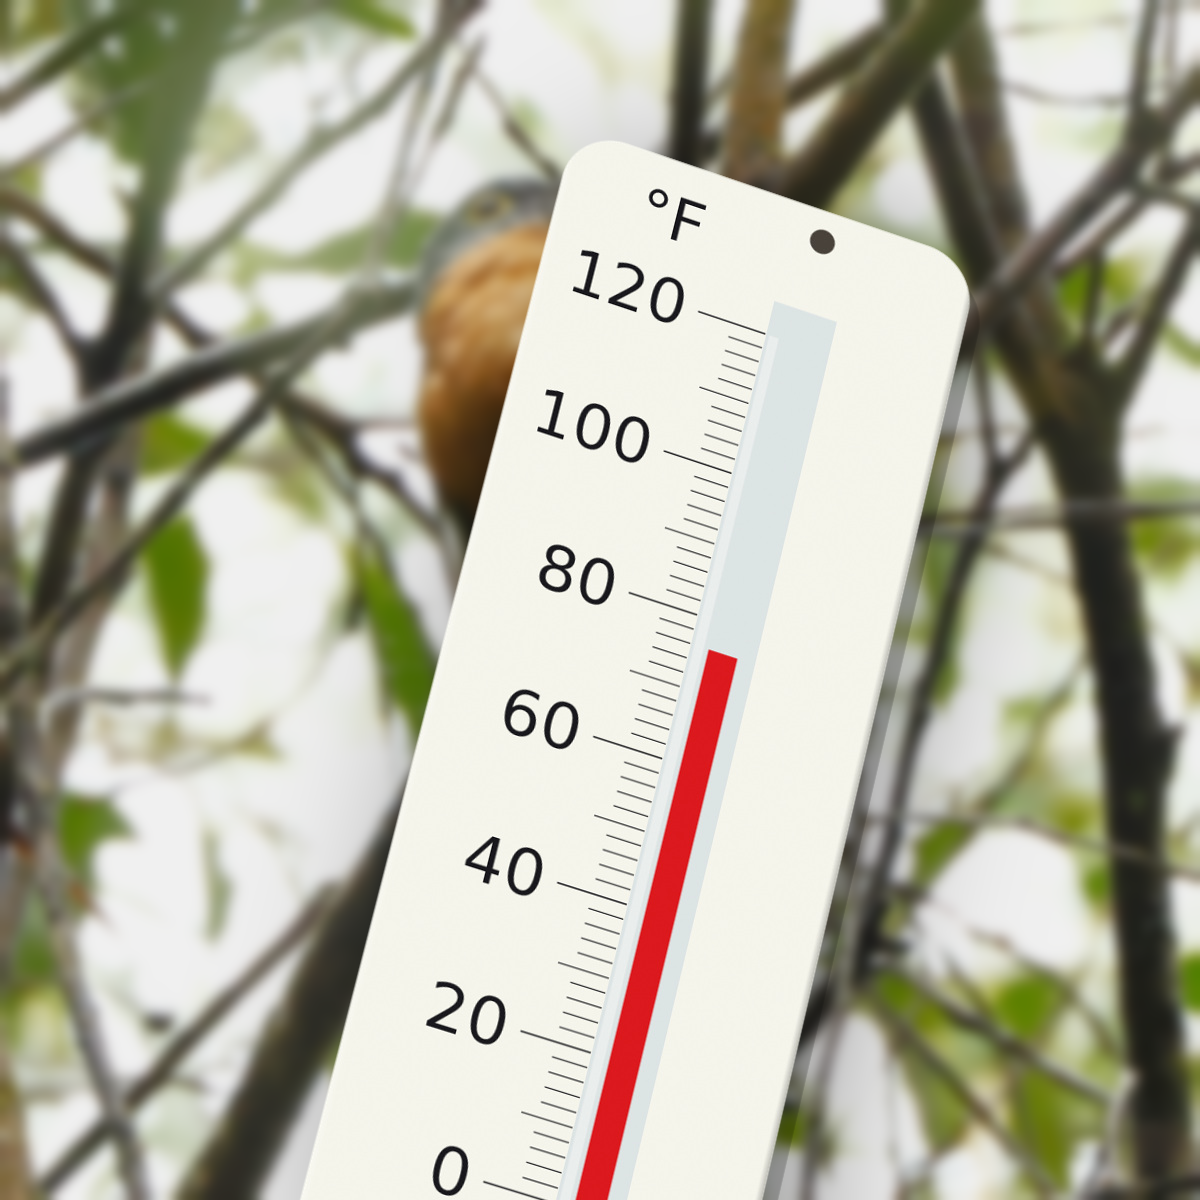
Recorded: 76 °F
